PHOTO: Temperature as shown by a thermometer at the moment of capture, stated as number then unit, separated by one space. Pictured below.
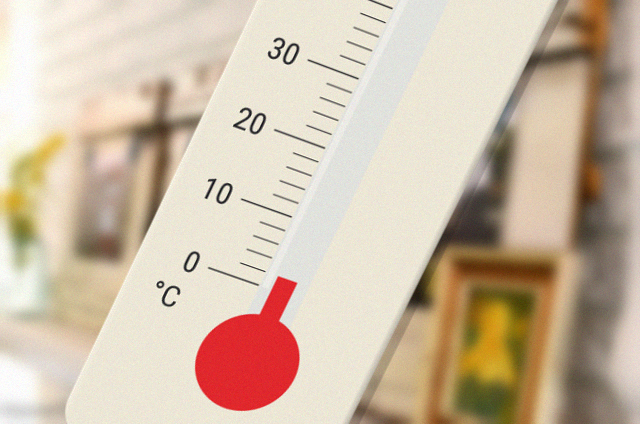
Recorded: 2 °C
